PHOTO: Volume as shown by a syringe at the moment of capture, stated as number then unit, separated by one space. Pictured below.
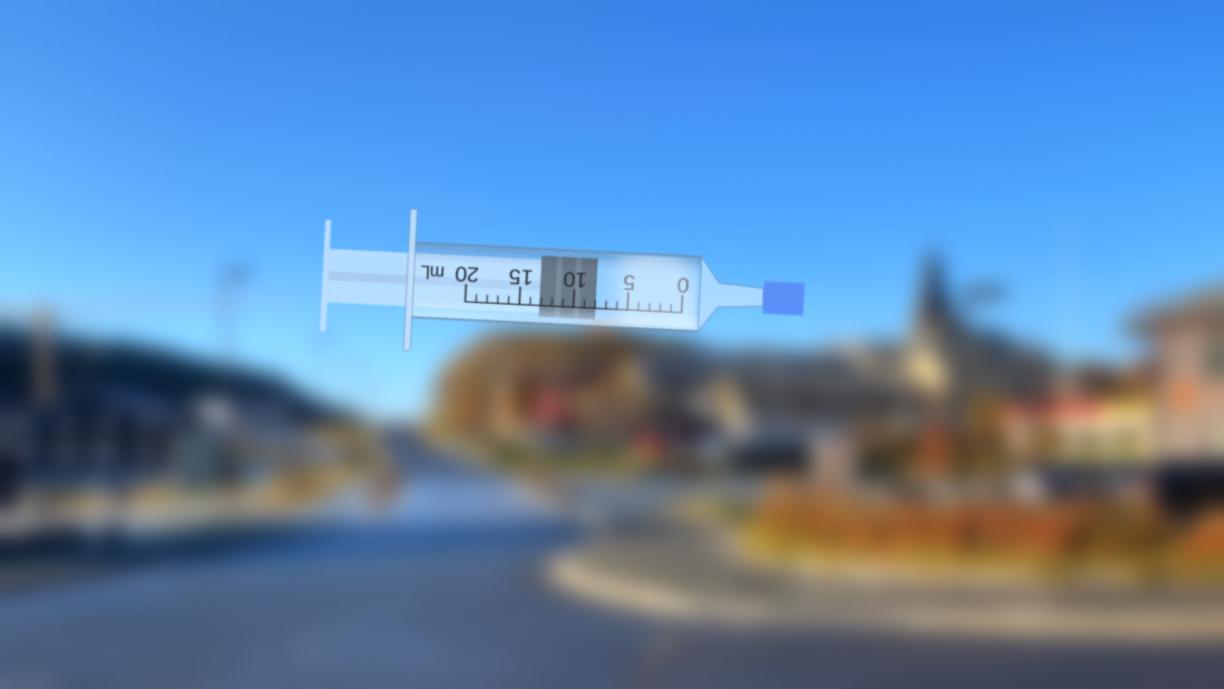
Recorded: 8 mL
